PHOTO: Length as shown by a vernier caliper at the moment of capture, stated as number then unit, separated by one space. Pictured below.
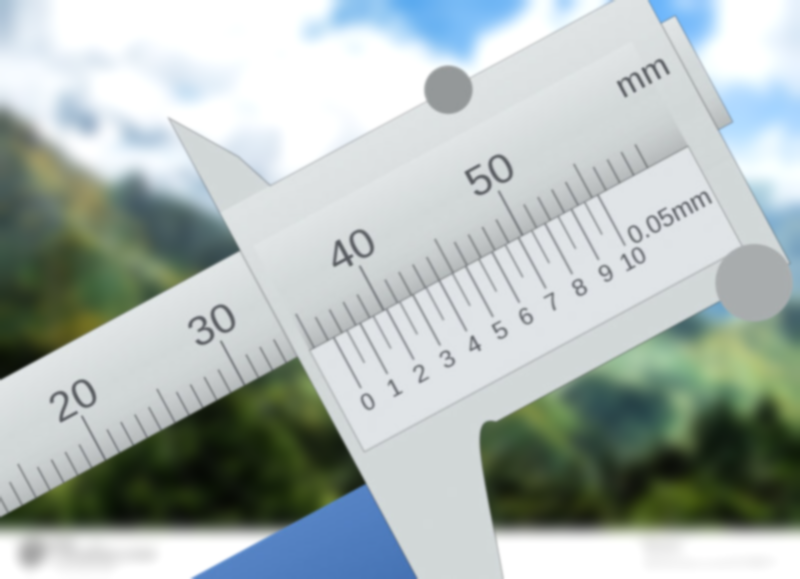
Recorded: 36.4 mm
